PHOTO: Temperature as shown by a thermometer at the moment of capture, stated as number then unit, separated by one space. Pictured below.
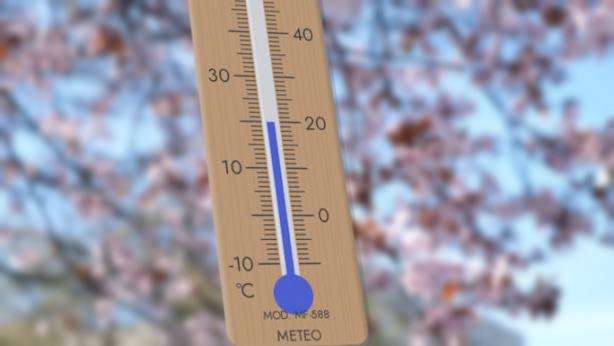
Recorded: 20 °C
